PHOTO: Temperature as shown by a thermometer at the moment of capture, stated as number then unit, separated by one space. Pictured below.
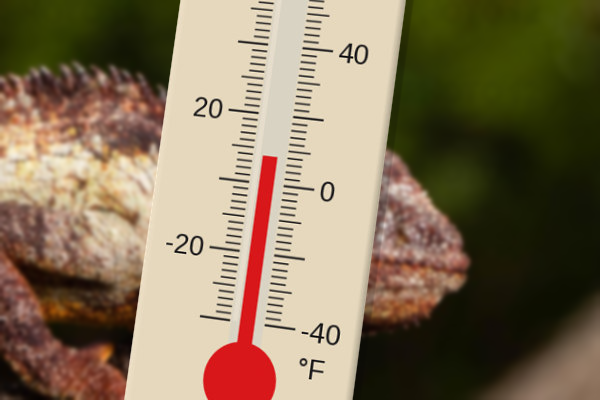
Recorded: 8 °F
